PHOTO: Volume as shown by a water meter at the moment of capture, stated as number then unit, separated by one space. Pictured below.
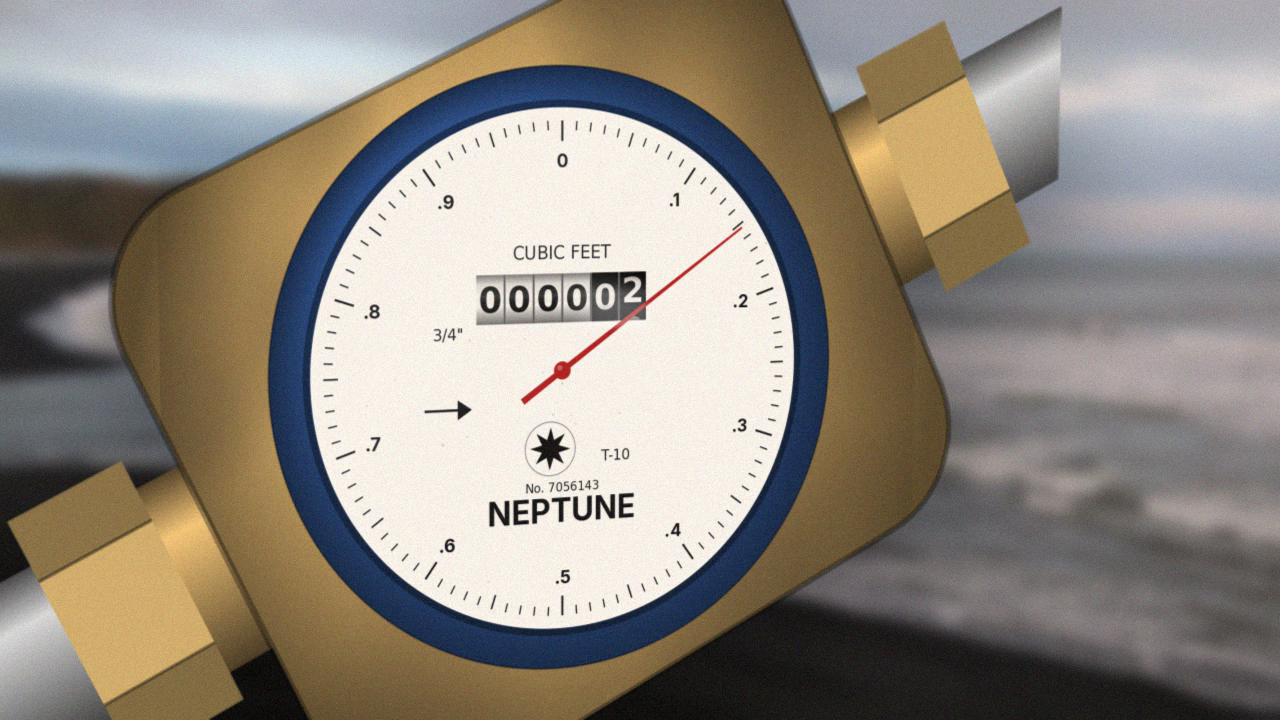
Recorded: 2.15 ft³
